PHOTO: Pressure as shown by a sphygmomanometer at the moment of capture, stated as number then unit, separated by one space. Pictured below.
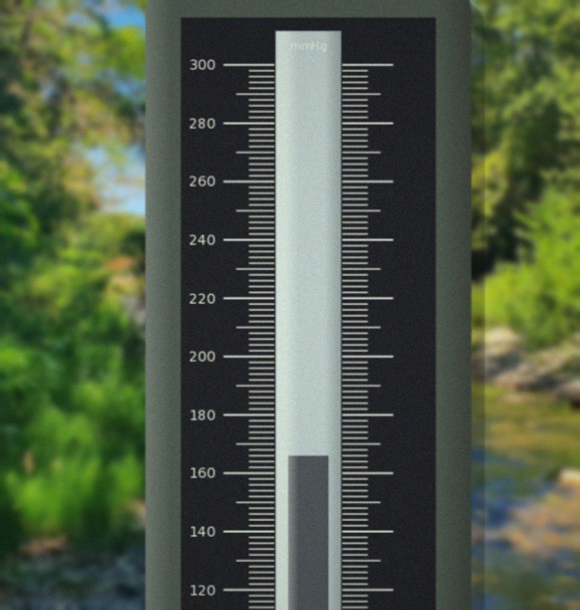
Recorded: 166 mmHg
